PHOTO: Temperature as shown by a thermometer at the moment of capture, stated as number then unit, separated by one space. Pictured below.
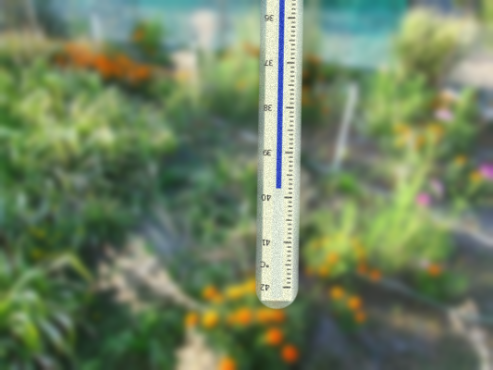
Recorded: 39.8 °C
